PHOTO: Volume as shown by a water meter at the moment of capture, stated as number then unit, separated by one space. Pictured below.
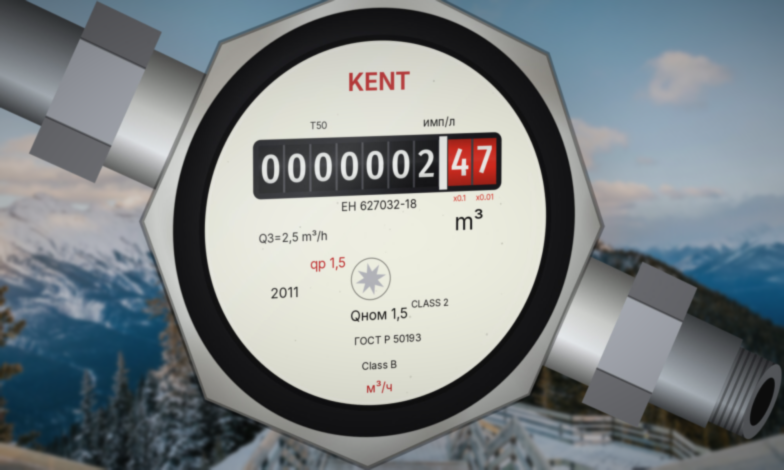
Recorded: 2.47 m³
